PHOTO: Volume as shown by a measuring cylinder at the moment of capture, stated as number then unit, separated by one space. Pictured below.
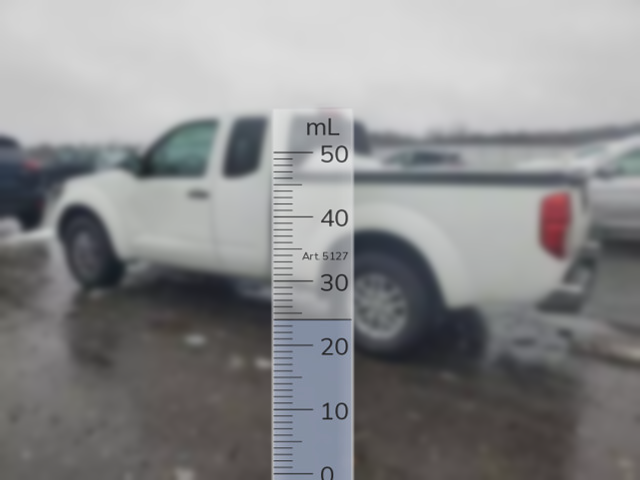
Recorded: 24 mL
